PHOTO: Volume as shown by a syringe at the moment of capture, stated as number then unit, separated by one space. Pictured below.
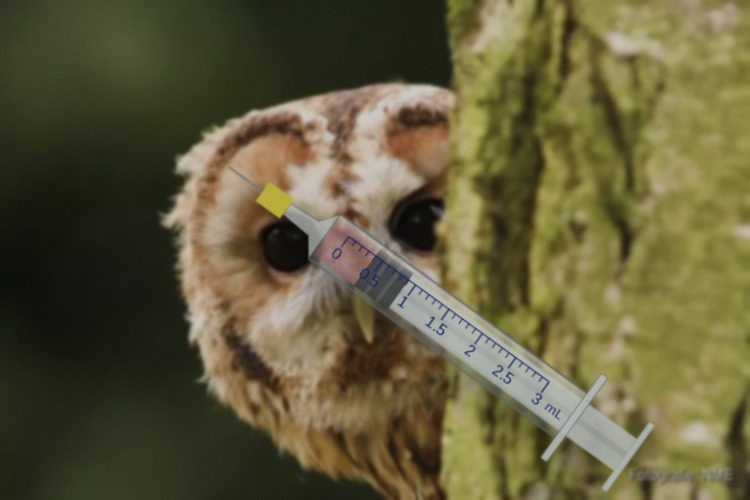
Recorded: 0.4 mL
